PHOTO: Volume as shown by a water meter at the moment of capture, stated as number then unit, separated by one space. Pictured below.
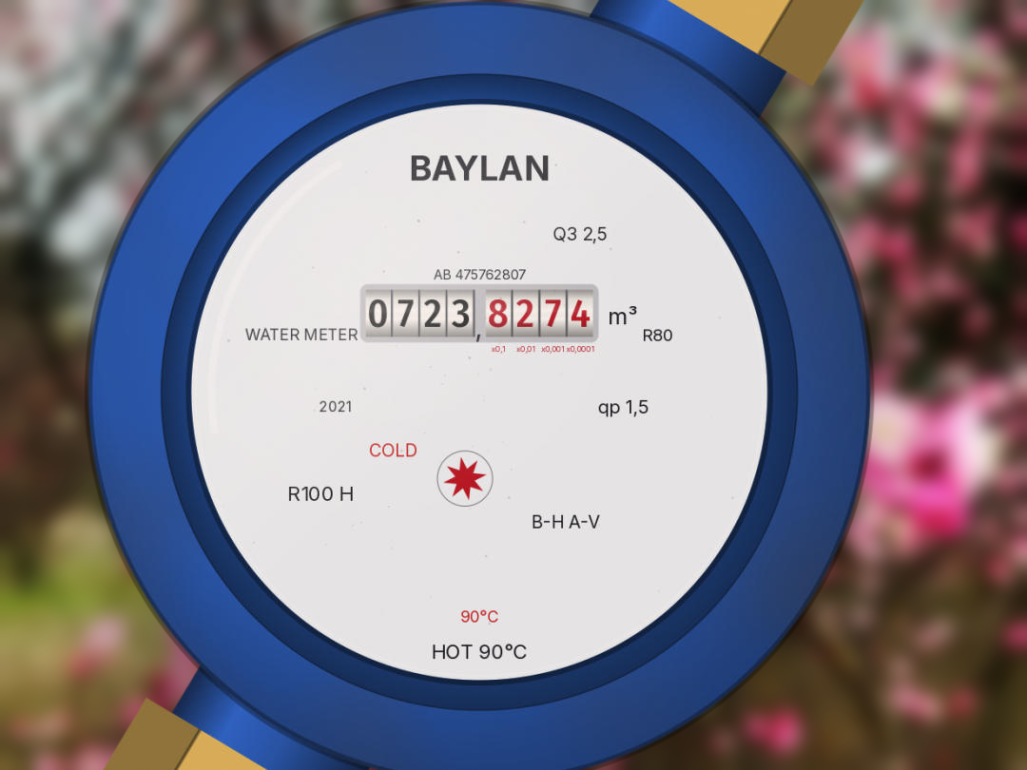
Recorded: 723.8274 m³
